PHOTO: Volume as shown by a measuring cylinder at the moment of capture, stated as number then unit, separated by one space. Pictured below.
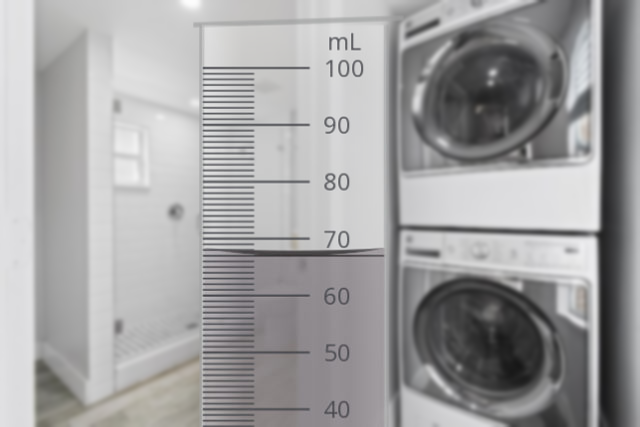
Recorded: 67 mL
